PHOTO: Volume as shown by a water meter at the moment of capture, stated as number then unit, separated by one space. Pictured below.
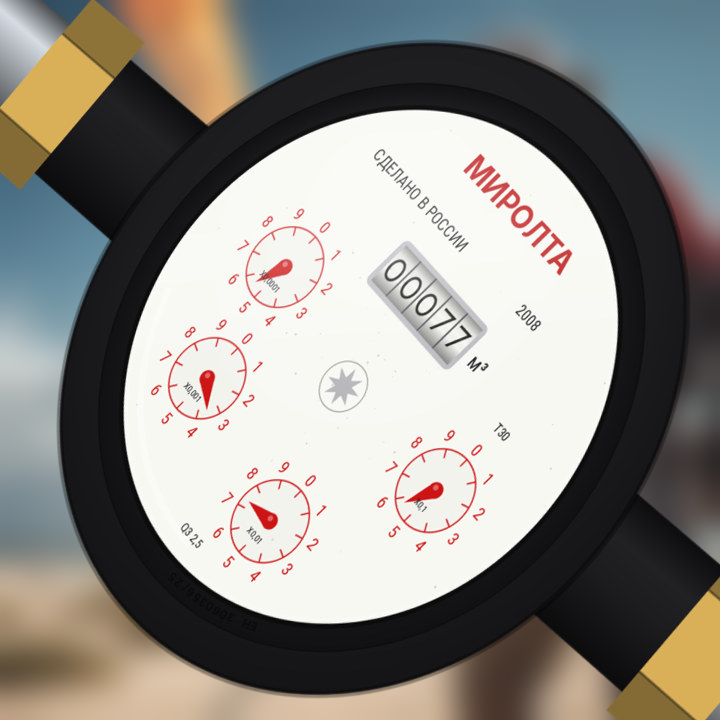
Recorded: 77.5735 m³
